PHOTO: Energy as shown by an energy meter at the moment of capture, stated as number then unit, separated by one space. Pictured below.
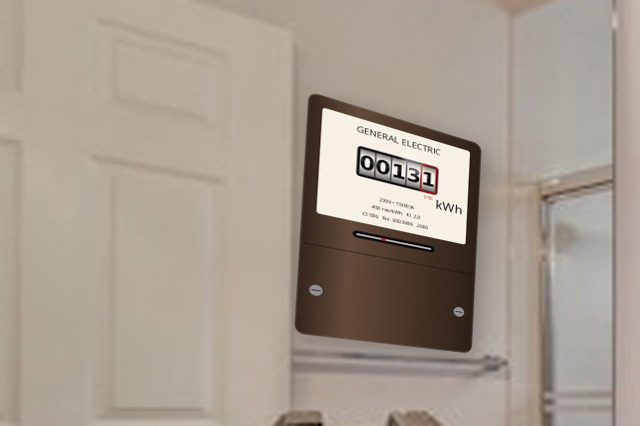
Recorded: 13.1 kWh
